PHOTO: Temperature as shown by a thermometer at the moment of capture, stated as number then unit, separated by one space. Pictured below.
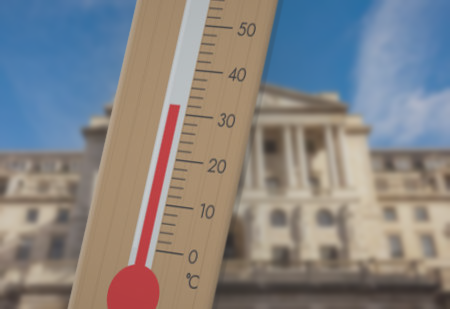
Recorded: 32 °C
